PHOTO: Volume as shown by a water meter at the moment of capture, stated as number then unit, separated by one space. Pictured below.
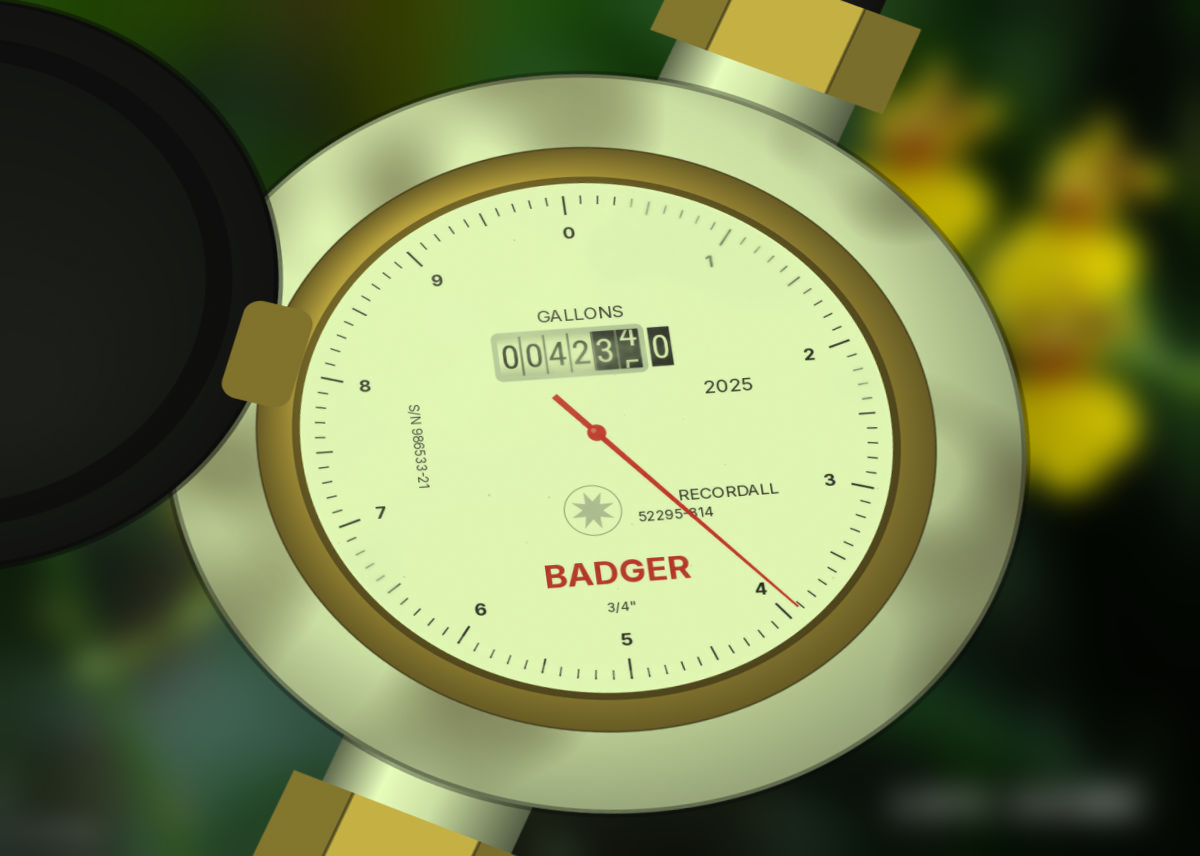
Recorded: 42343.9 gal
